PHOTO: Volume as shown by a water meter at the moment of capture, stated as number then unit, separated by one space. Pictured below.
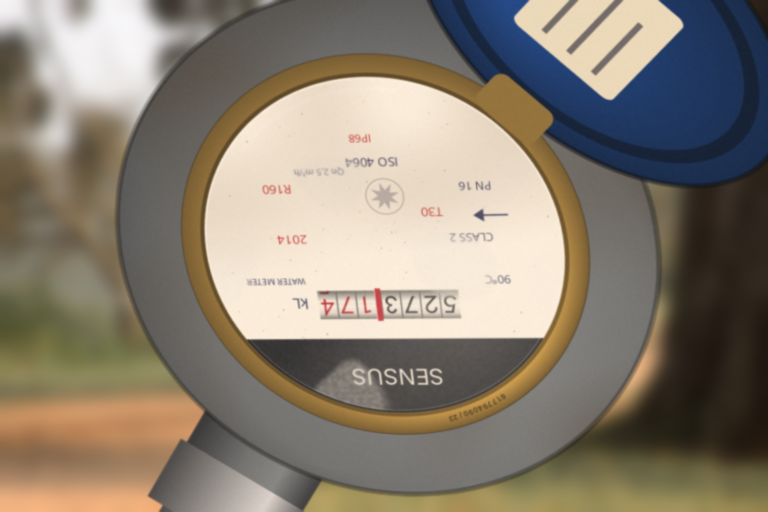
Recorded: 5273.174 kL
